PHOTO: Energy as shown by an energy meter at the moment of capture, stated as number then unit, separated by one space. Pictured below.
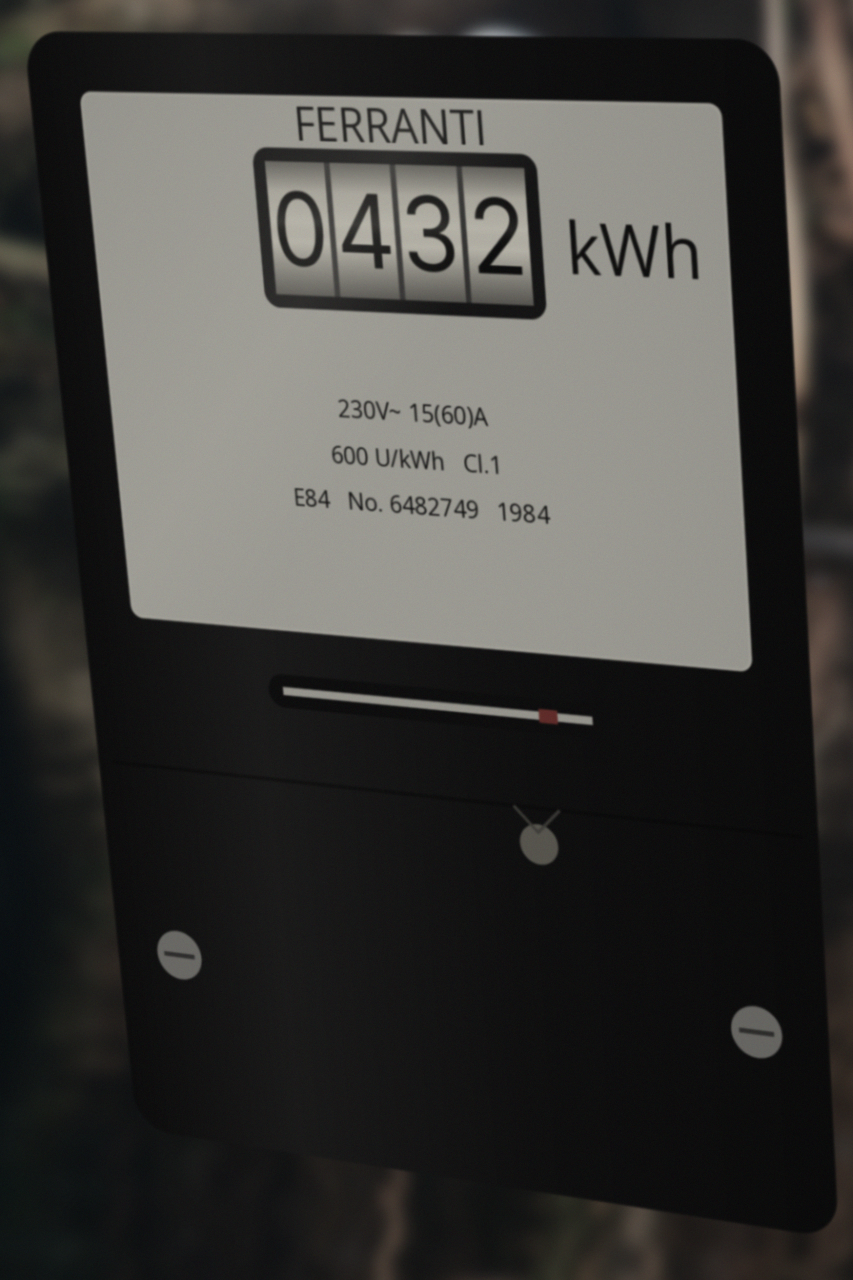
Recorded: 432 kWh
